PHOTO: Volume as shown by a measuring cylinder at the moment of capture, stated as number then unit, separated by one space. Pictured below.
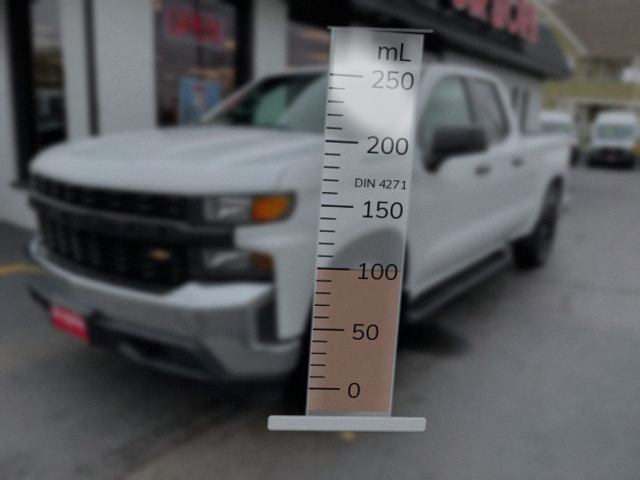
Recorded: 100 mL
